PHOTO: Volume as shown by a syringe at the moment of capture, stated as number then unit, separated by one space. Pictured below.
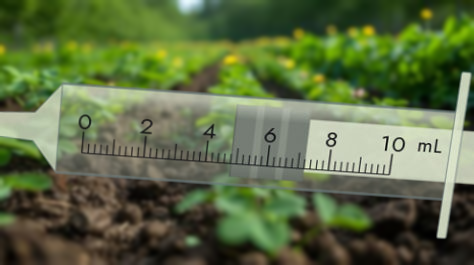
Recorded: 4.8 mL
